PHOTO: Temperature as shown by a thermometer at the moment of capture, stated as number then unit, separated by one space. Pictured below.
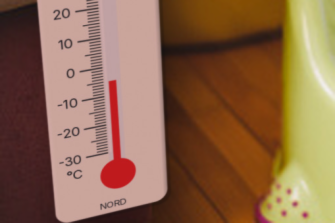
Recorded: -5 °C
